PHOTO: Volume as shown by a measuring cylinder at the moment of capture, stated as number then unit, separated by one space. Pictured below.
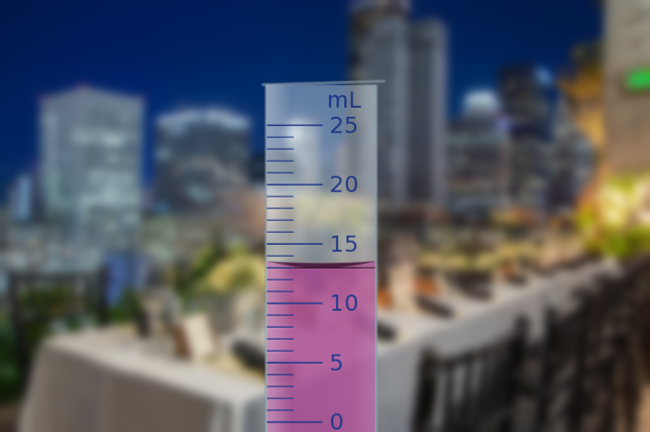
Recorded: 13 mL
